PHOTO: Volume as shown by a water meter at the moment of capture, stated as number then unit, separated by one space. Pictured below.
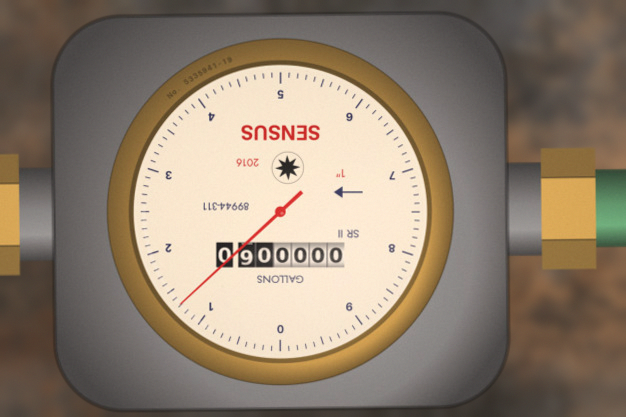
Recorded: 61.3 gal
